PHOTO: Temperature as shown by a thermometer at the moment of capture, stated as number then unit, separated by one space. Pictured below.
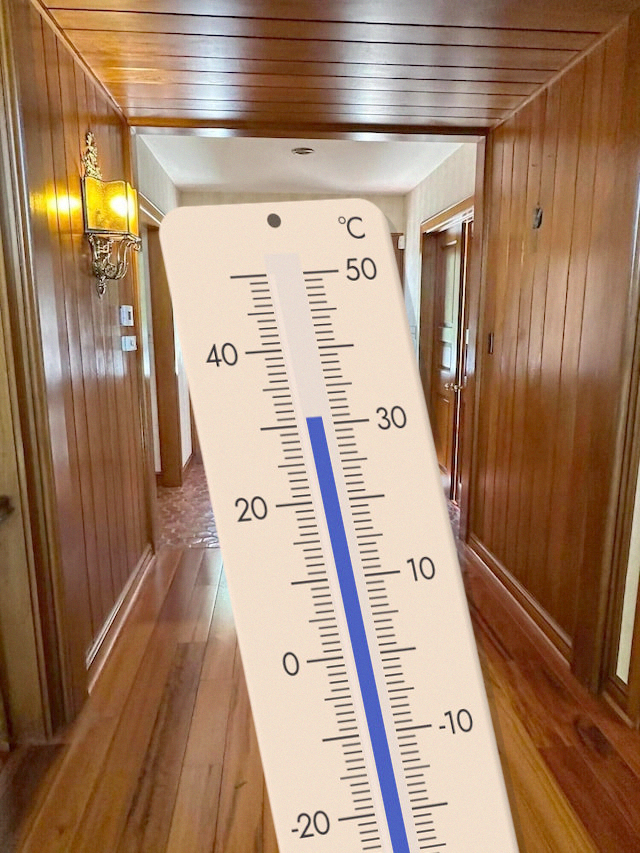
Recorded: 31 °C
